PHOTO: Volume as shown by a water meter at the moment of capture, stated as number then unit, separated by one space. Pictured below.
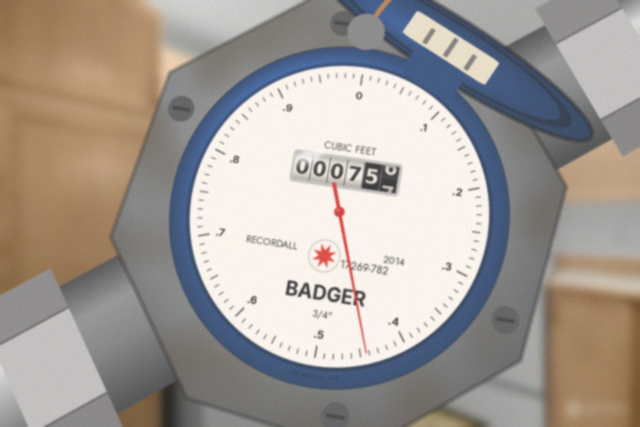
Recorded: 756.44 ft³
